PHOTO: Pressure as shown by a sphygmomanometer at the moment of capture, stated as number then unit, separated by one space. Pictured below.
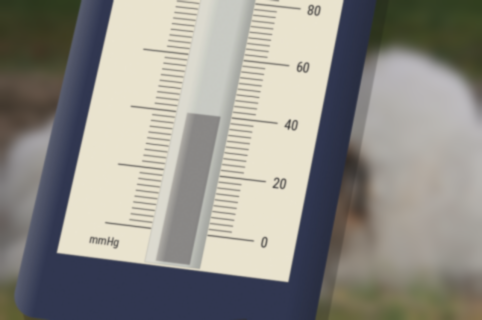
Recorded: 40 mmHg
